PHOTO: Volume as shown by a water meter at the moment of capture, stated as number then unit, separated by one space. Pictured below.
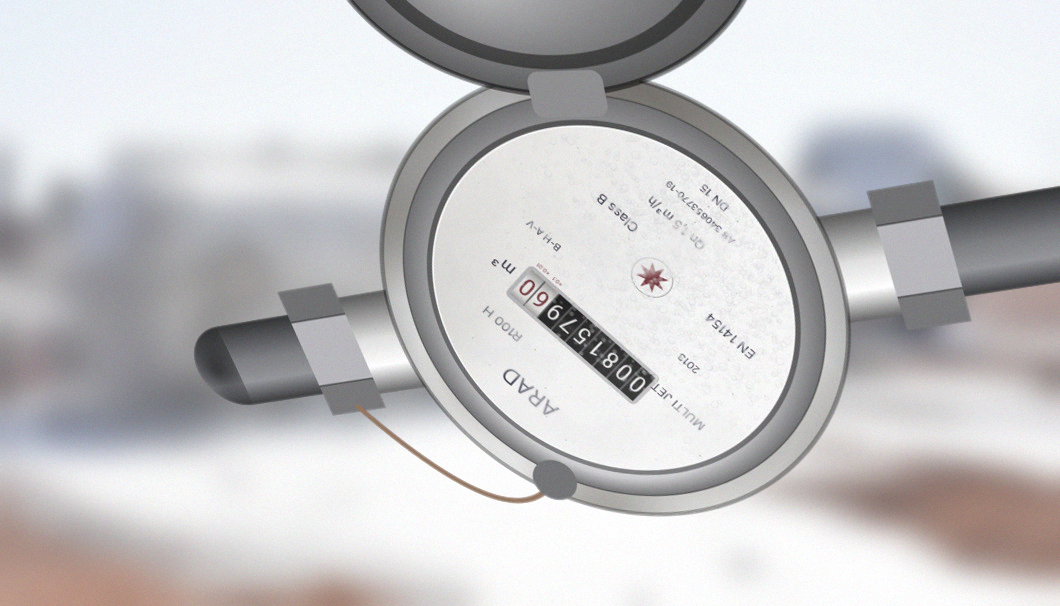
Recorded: 81579.60 m³
